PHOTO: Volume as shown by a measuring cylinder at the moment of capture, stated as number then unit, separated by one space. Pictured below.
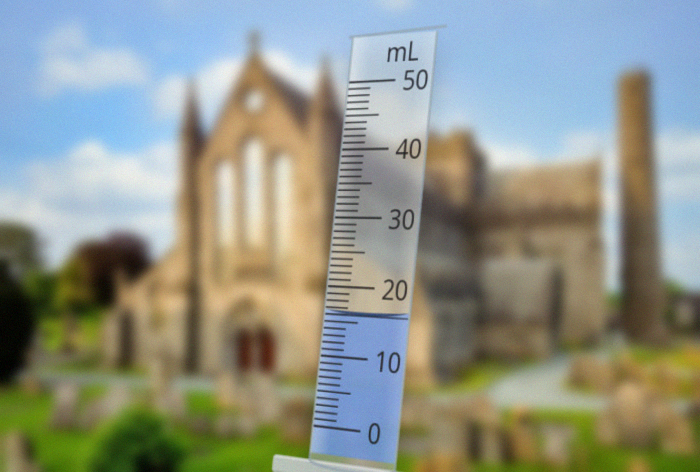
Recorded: 16 mL
